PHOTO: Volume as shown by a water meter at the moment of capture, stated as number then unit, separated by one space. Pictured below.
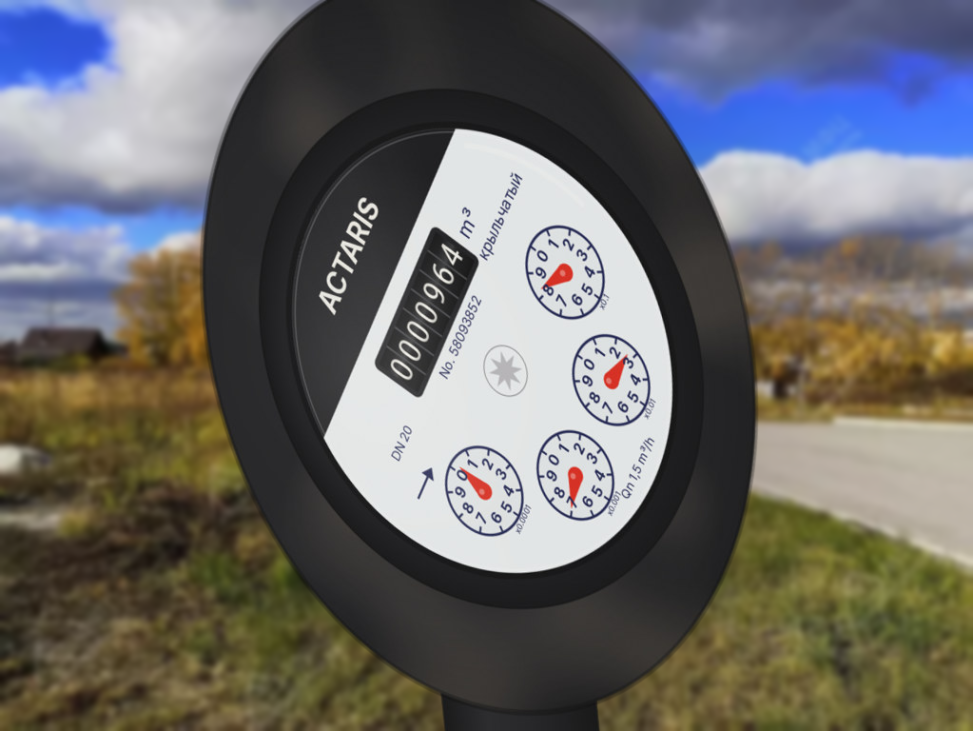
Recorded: 964.8270 m³
